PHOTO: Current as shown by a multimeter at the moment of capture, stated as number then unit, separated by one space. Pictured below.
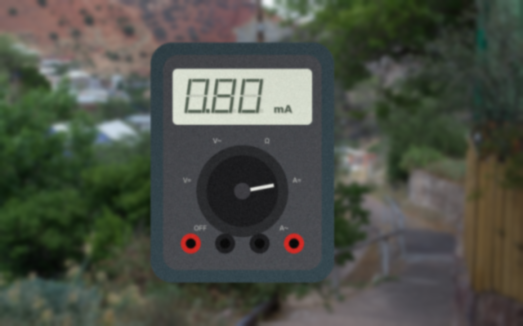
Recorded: 0.80 mA
